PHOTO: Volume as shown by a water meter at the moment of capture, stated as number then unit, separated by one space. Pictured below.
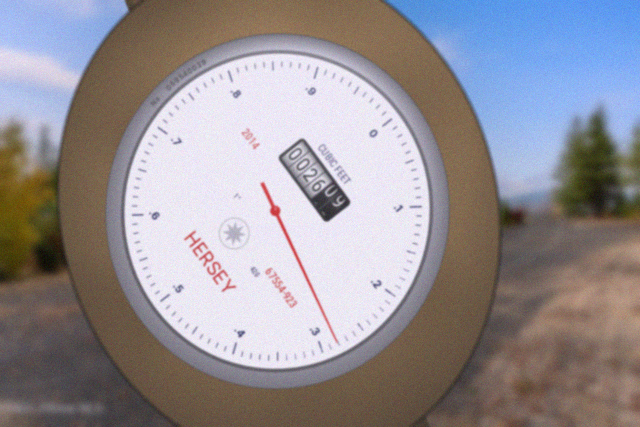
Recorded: 2609.28 ft³
